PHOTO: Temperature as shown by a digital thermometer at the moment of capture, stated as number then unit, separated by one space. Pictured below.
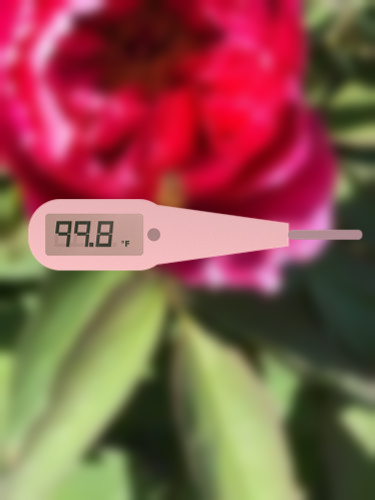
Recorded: 99.8 °F
